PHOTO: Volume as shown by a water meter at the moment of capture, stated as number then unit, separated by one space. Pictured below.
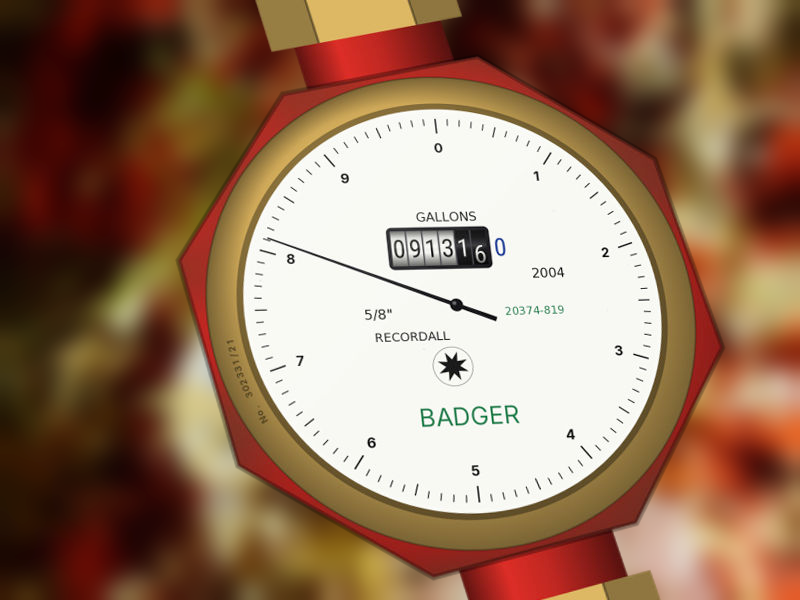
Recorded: 913158.1 gal
